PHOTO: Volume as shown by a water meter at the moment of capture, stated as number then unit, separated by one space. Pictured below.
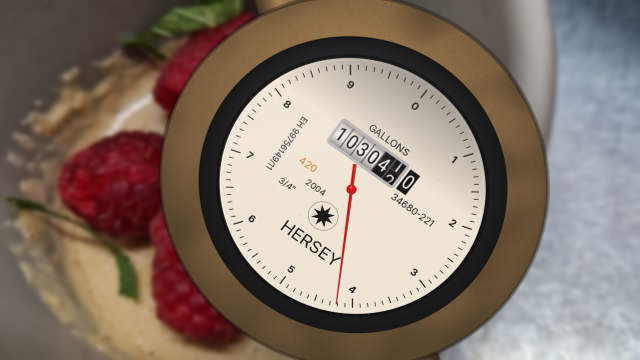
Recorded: 1030414.2 gal
